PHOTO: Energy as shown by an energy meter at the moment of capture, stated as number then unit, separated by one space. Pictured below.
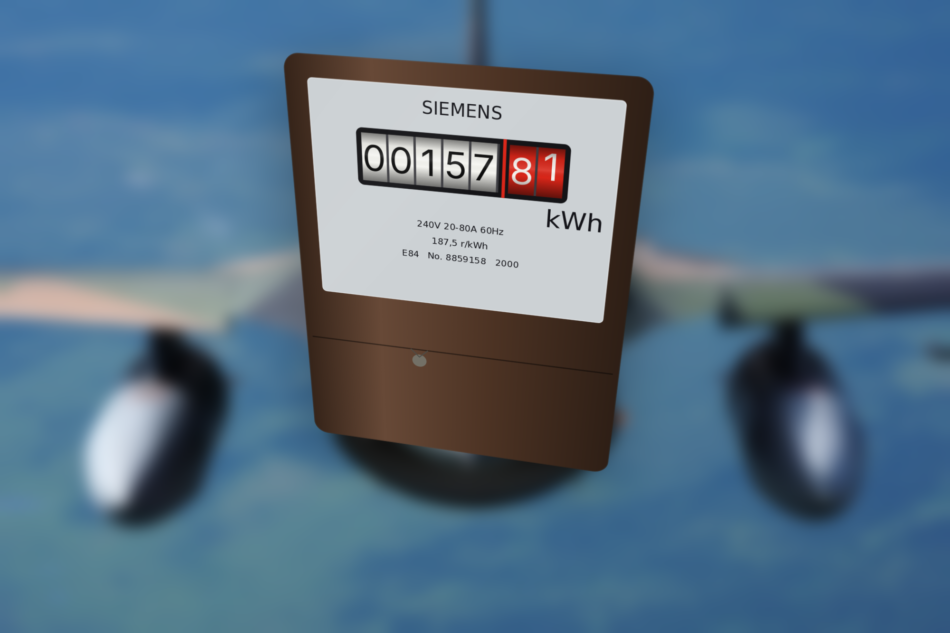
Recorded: 157.81 kWh
